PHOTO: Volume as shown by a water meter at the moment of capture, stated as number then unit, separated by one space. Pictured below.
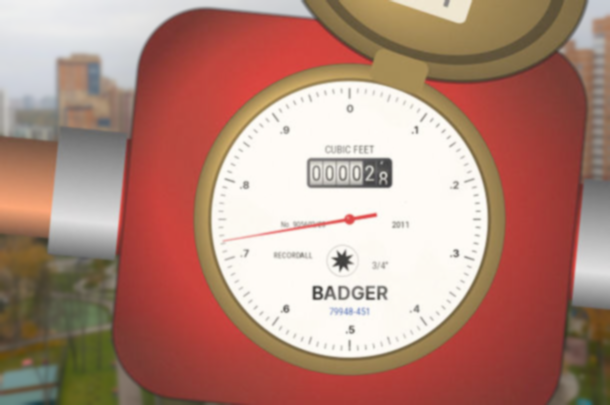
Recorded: 27.72 ft³
